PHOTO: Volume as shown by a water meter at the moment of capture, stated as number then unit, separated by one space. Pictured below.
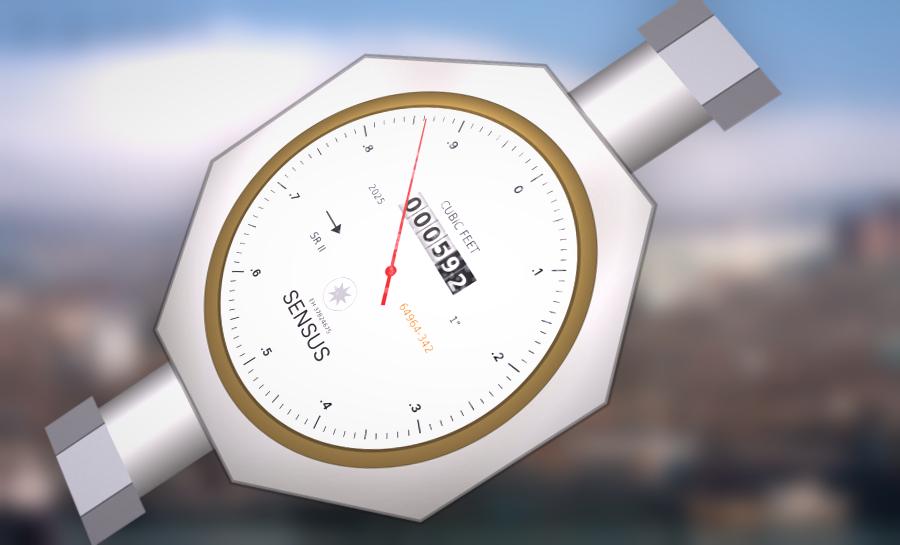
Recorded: 591.86 ft³
